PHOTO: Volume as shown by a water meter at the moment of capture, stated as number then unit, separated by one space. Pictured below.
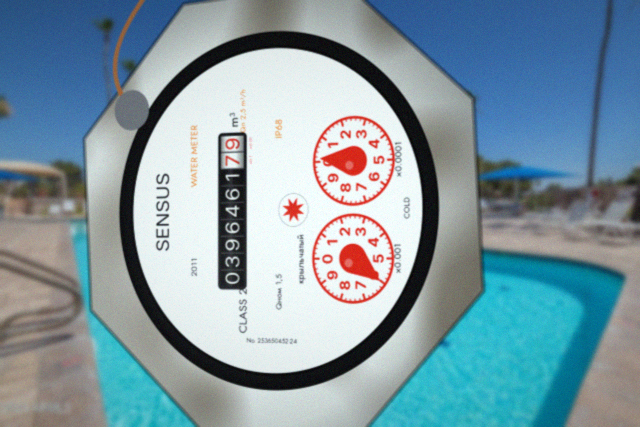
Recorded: 396461.7960 m³
